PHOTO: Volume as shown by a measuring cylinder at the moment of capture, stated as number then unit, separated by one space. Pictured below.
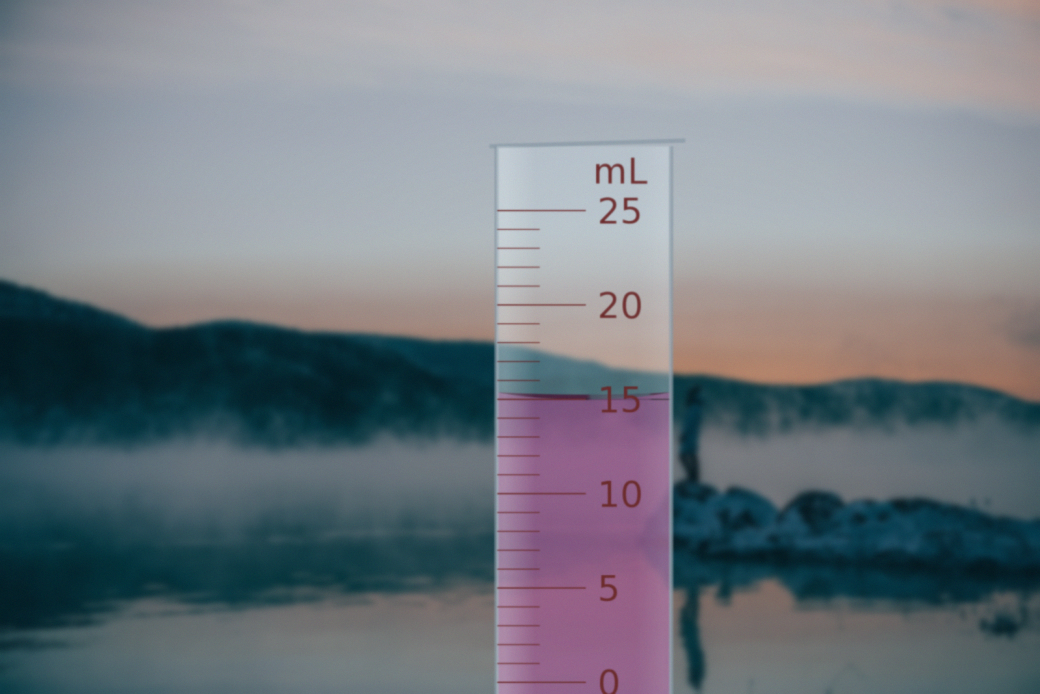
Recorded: 15 mL
